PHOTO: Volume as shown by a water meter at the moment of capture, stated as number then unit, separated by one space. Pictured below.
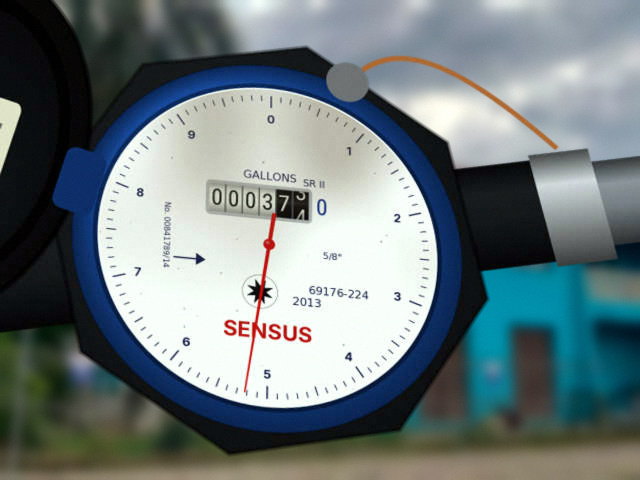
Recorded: 3735.2 gal
